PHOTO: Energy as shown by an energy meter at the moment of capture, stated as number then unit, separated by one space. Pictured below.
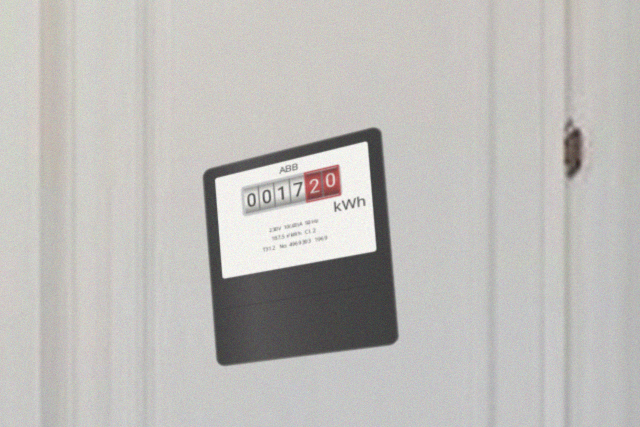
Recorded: 17.20 kWh
